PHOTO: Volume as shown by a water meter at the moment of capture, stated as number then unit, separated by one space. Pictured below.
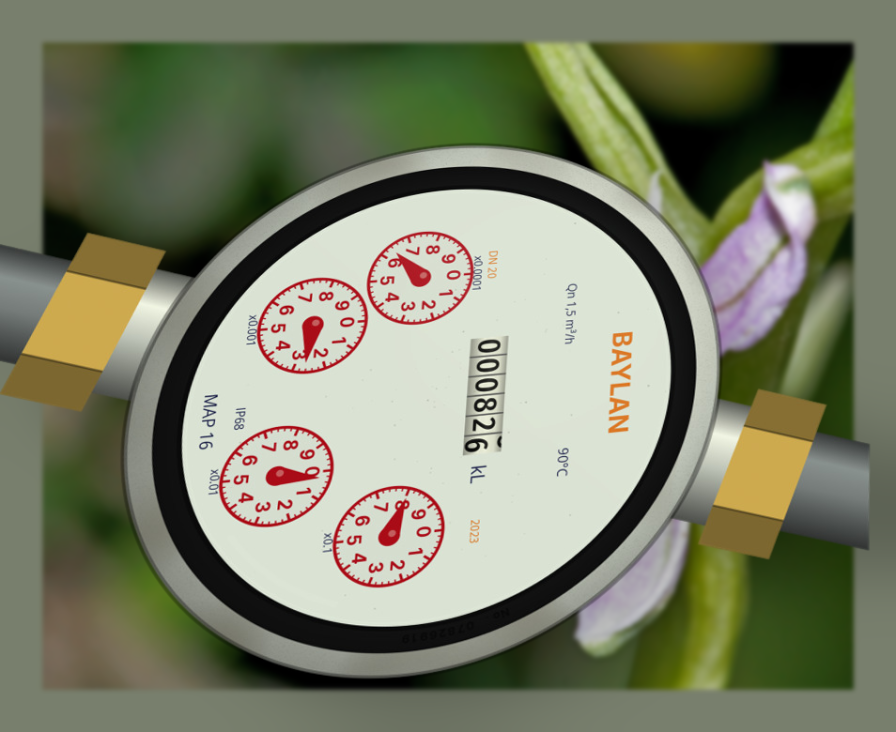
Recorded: 825.8026 kL
